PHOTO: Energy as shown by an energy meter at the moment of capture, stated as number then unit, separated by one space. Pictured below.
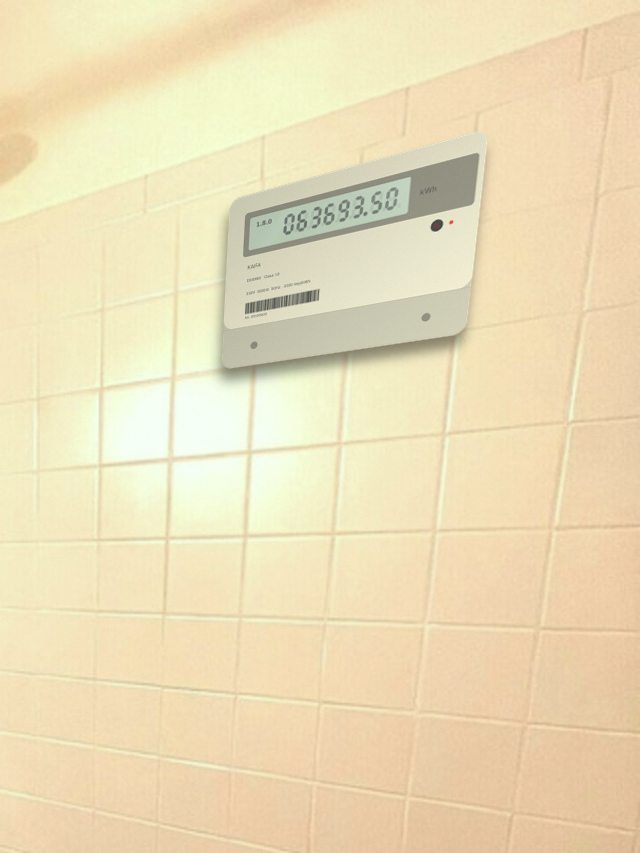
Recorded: 63693.50 kWh
